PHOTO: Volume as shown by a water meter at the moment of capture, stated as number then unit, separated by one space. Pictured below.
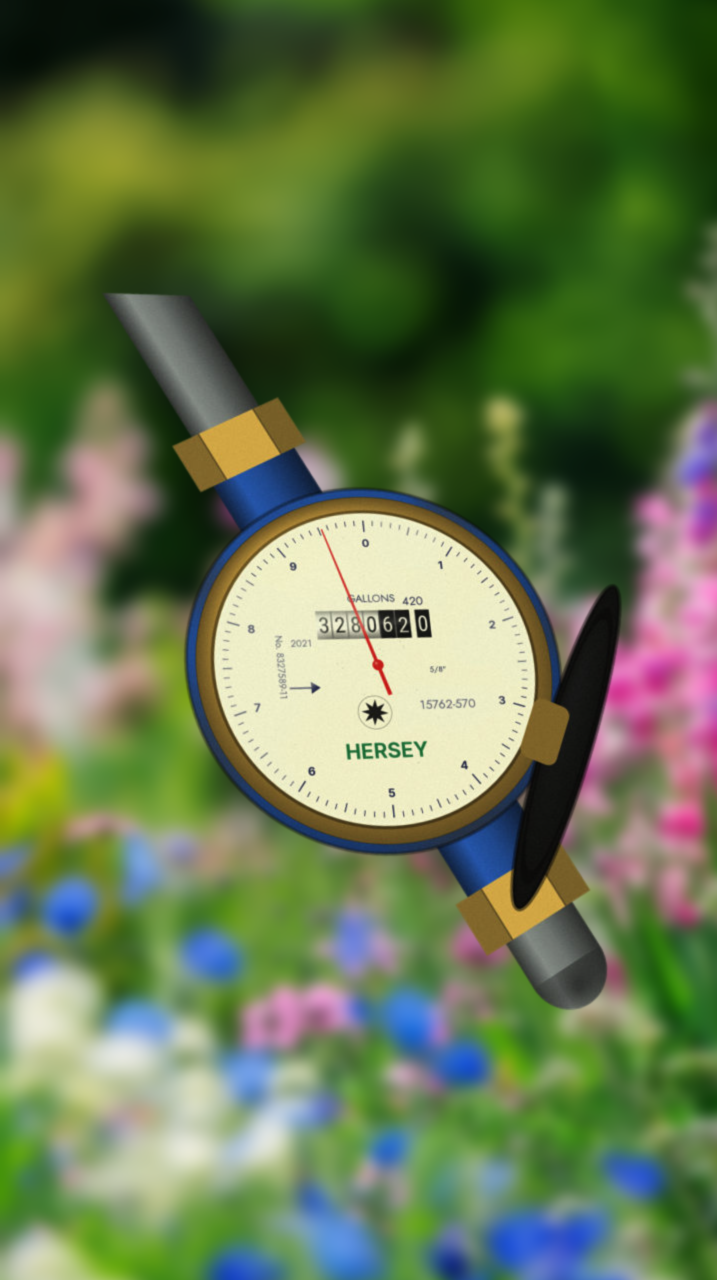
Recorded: 3280619.5 gal
